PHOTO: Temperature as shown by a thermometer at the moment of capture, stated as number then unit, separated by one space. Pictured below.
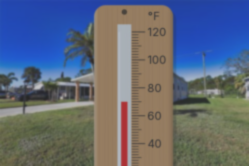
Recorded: 70 °F
